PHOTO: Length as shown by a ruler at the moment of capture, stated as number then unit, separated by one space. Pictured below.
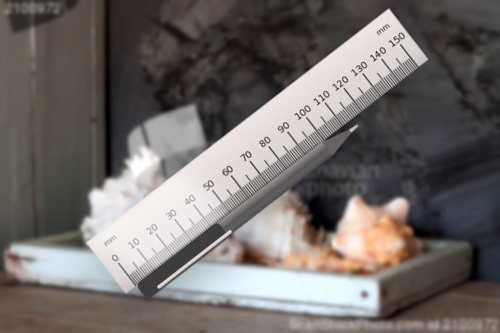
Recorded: 115 mm
